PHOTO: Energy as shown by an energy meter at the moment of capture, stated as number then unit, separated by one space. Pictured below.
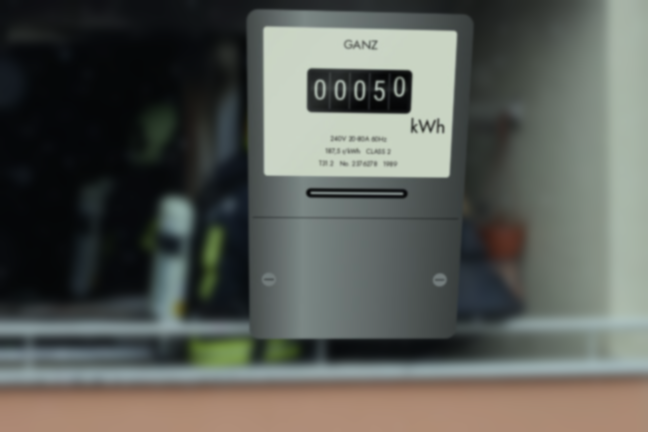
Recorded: 50 kWh
